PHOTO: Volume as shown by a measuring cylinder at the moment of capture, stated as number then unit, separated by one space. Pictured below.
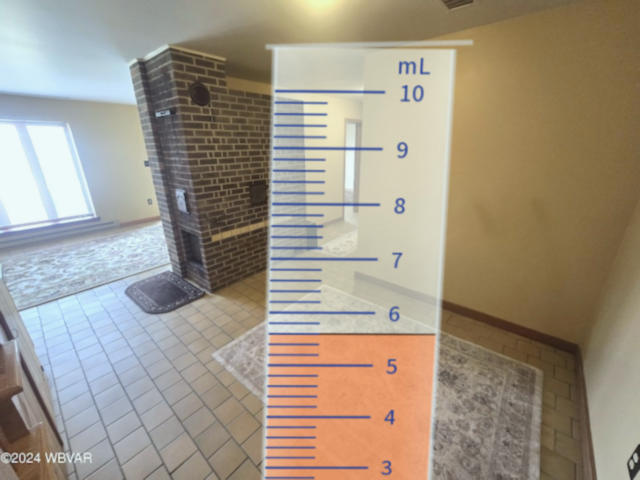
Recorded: 5.6 mL
